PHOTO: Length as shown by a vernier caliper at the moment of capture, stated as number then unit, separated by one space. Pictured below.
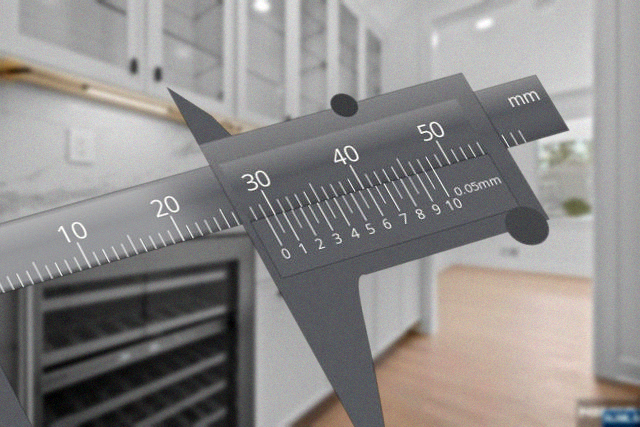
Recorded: 29.0 mm
